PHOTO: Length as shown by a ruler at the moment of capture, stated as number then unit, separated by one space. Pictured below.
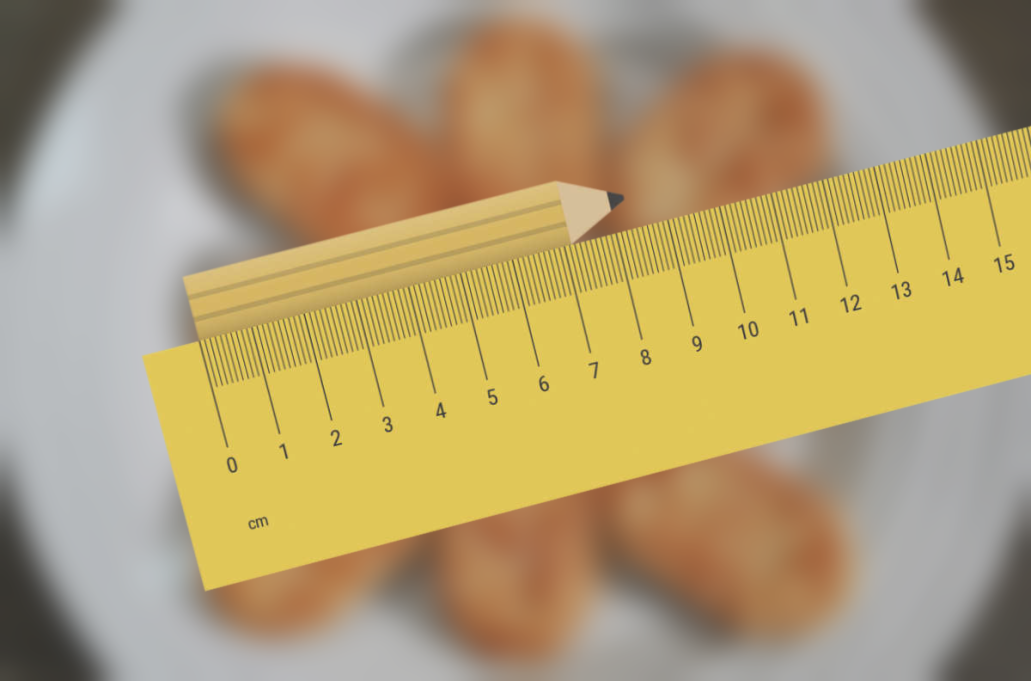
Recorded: 8.3 cm
